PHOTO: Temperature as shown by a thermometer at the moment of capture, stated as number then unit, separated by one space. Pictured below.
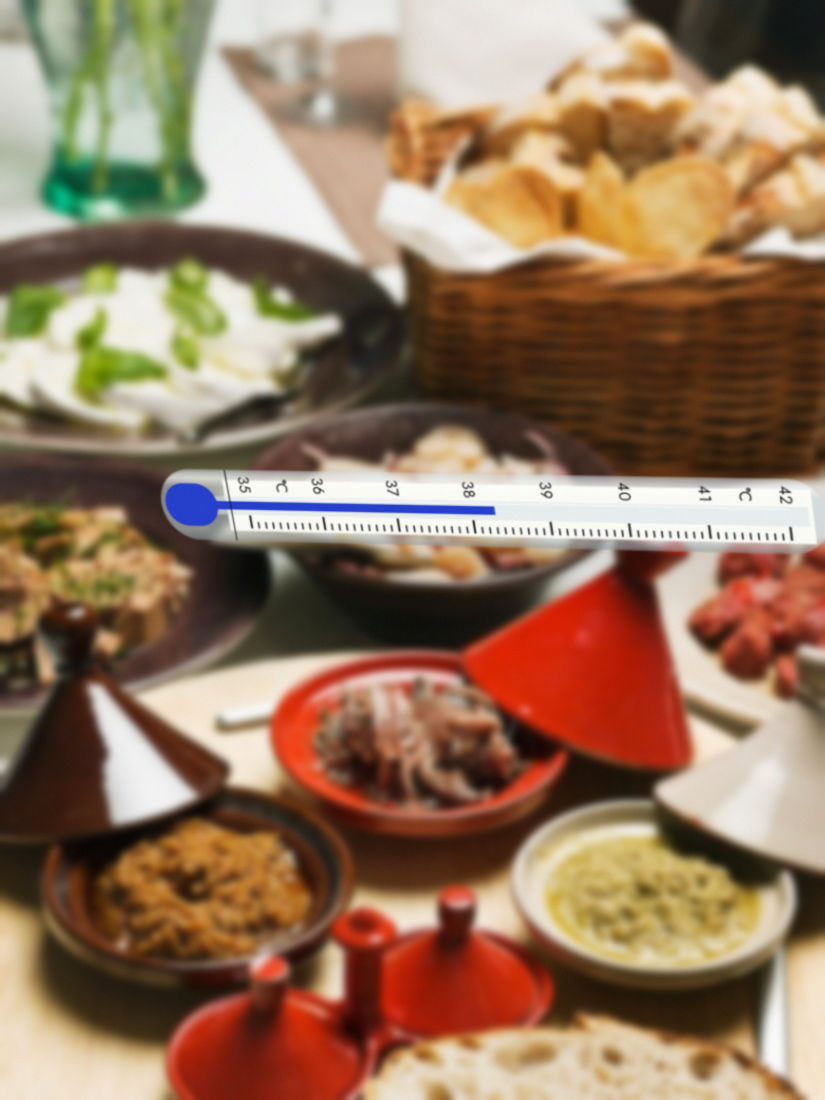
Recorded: 38.3 °C
